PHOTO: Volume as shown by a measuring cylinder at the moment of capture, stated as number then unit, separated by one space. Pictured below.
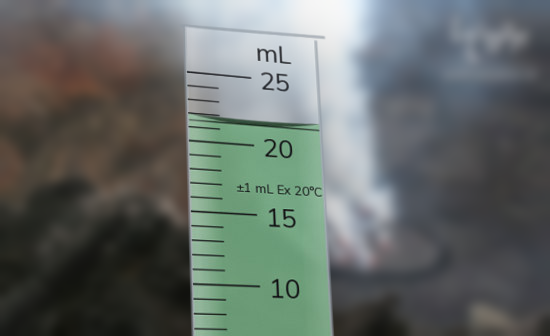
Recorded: 21.5 mL
